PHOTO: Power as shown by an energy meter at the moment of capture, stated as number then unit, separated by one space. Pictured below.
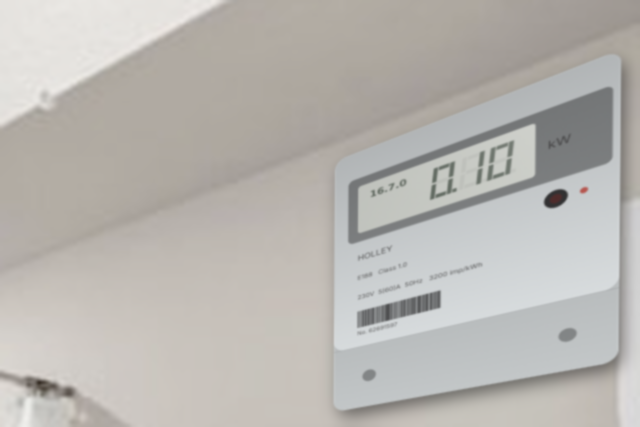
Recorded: 0.10 kW
